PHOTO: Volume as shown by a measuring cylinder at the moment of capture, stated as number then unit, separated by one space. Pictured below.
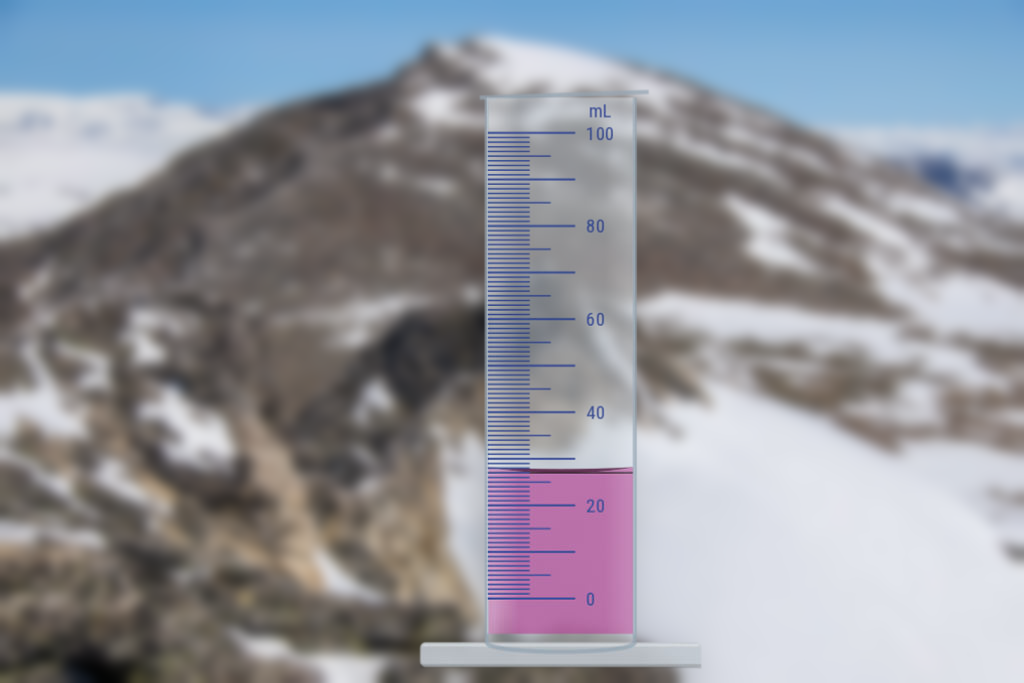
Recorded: 27 mL
